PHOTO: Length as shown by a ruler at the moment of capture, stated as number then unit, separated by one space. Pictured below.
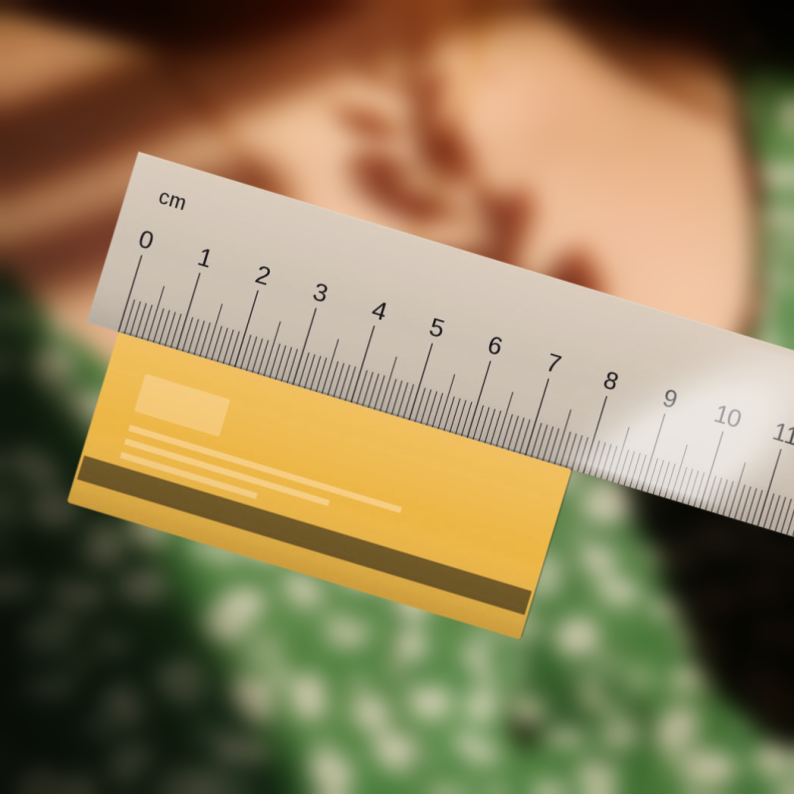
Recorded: 7.8 cm
